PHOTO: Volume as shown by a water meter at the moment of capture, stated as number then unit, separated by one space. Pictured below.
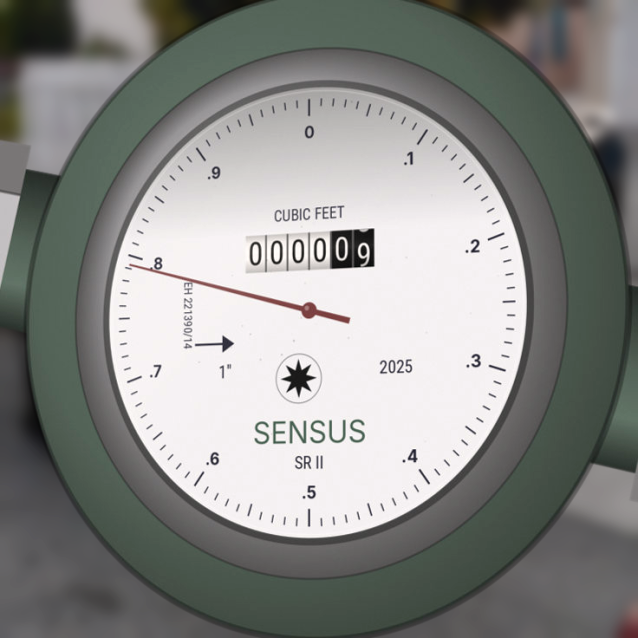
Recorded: 8.79 ft³
